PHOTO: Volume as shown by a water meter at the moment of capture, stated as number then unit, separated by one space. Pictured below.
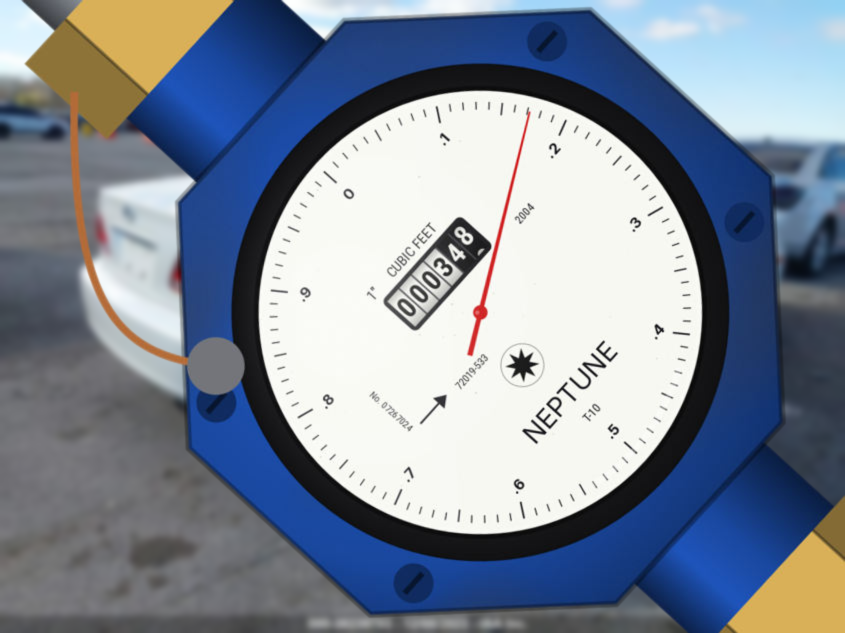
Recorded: 348.17 ft³
